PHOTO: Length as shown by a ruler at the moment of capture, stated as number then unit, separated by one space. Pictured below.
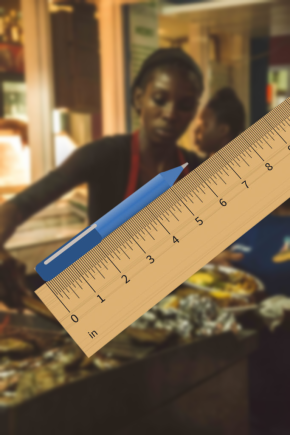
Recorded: 6 in
